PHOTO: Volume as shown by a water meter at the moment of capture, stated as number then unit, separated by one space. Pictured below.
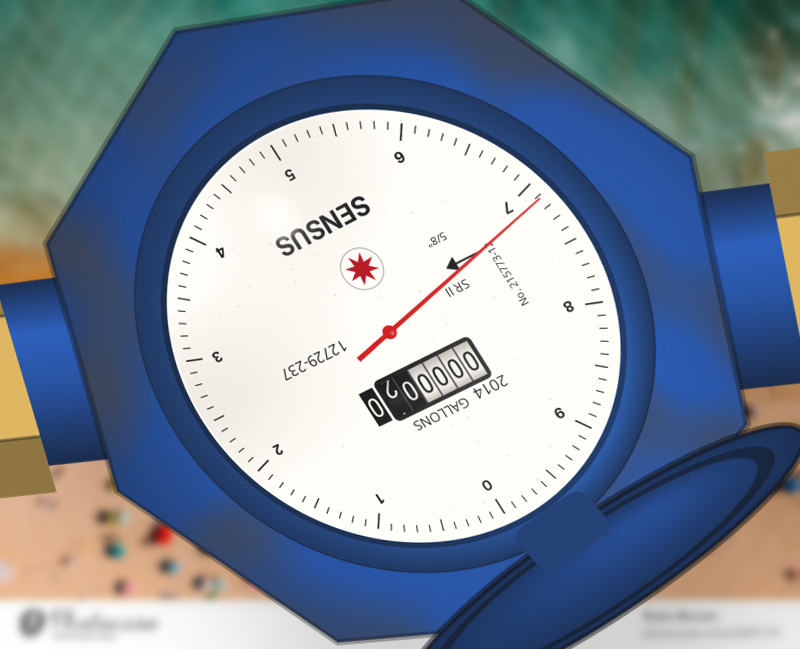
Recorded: 17.1 gal
